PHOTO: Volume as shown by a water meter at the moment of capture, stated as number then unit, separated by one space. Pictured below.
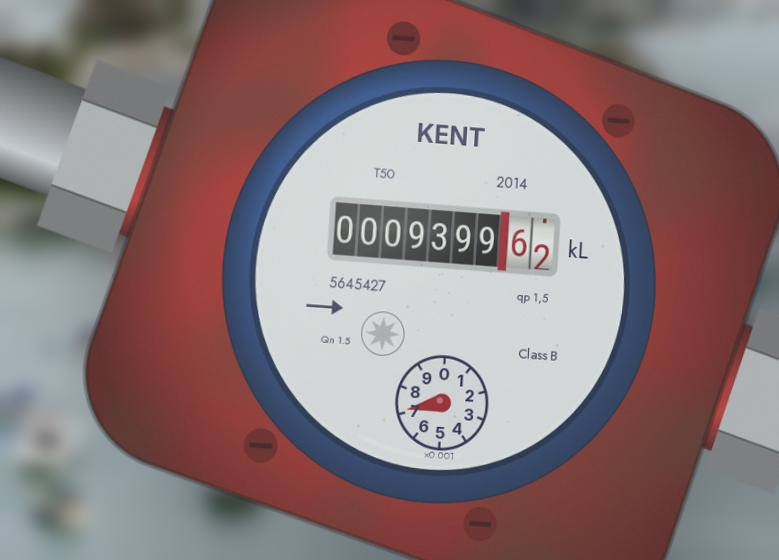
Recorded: 9399.617 kL
